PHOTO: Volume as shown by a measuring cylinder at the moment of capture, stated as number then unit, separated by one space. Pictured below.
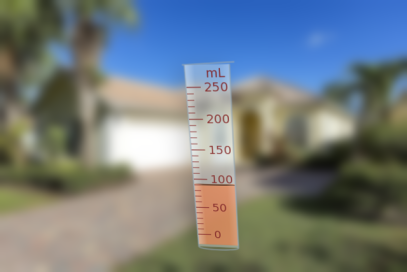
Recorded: 90 mL
